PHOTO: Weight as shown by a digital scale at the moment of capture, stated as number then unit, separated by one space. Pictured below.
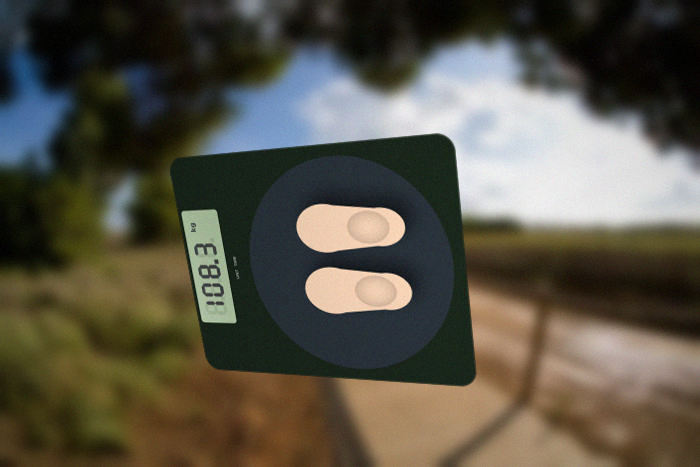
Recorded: 108.3 kg
